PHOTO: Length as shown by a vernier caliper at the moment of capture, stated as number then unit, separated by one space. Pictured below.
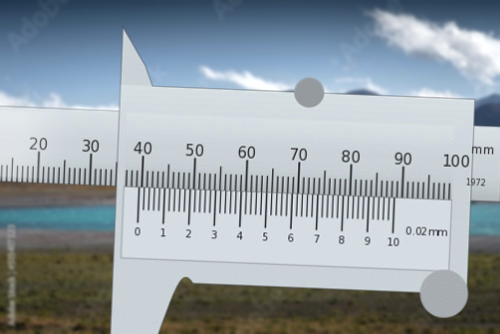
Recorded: 39.5 mm
